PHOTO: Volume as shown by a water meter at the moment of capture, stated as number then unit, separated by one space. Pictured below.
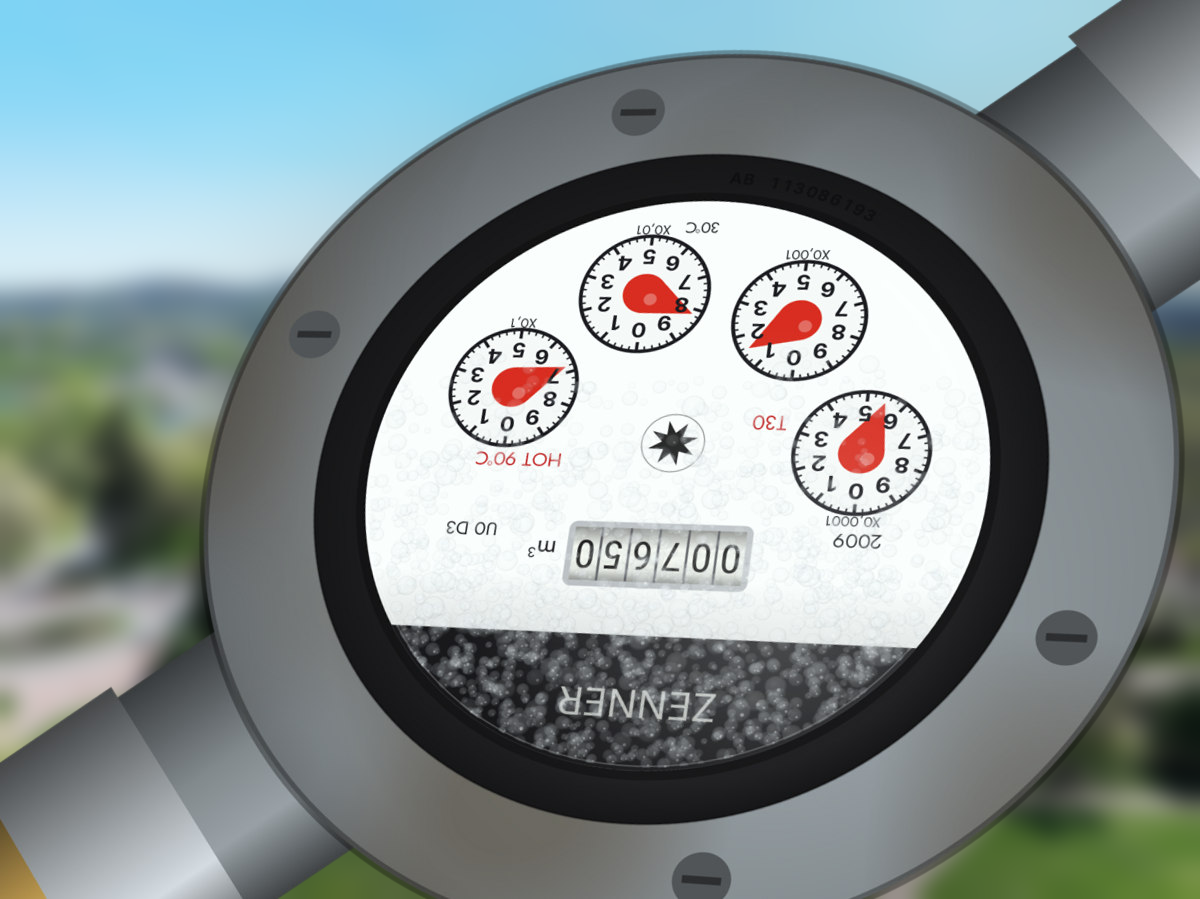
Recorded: 7650.6815 m³
